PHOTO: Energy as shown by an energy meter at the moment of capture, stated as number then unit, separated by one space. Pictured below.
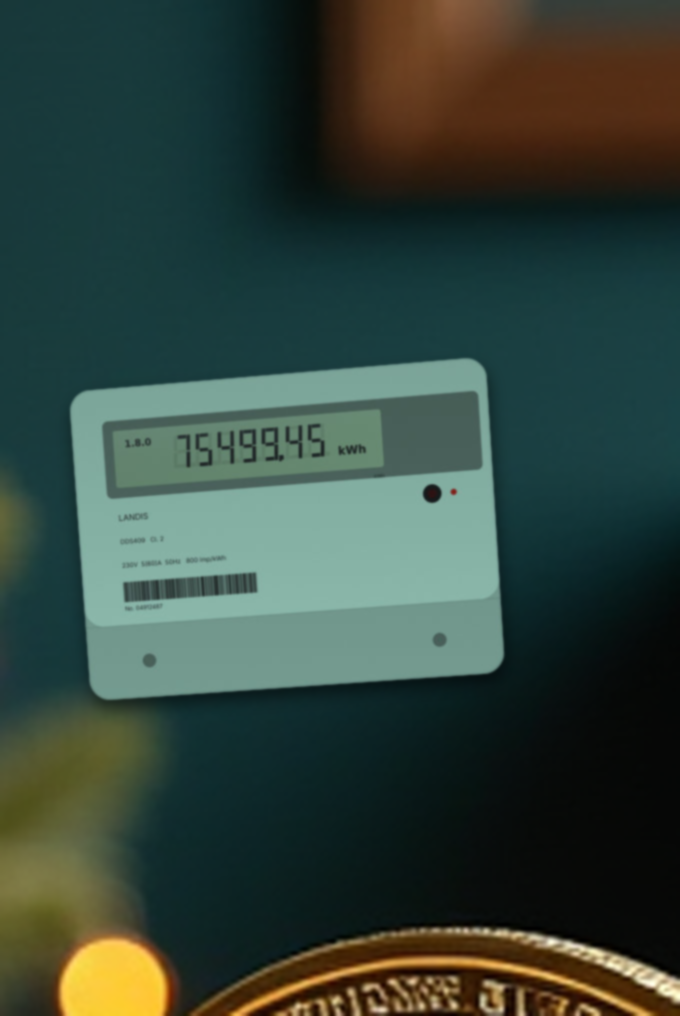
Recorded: 75499.45 kWh
